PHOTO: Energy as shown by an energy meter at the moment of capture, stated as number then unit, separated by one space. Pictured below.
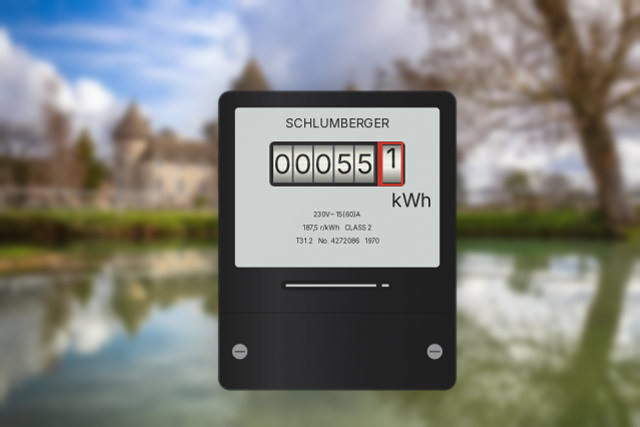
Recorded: 55.1 kWh
